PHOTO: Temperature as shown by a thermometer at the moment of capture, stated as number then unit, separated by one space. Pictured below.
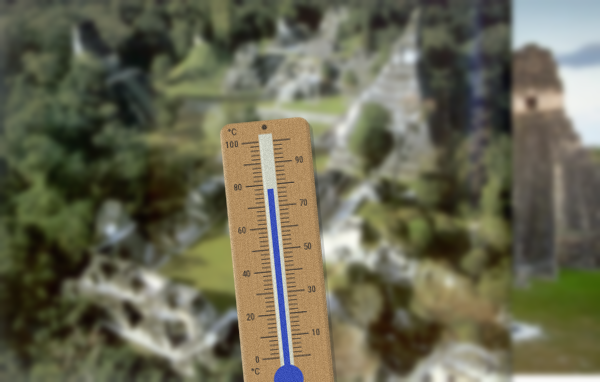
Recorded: 78 °C
